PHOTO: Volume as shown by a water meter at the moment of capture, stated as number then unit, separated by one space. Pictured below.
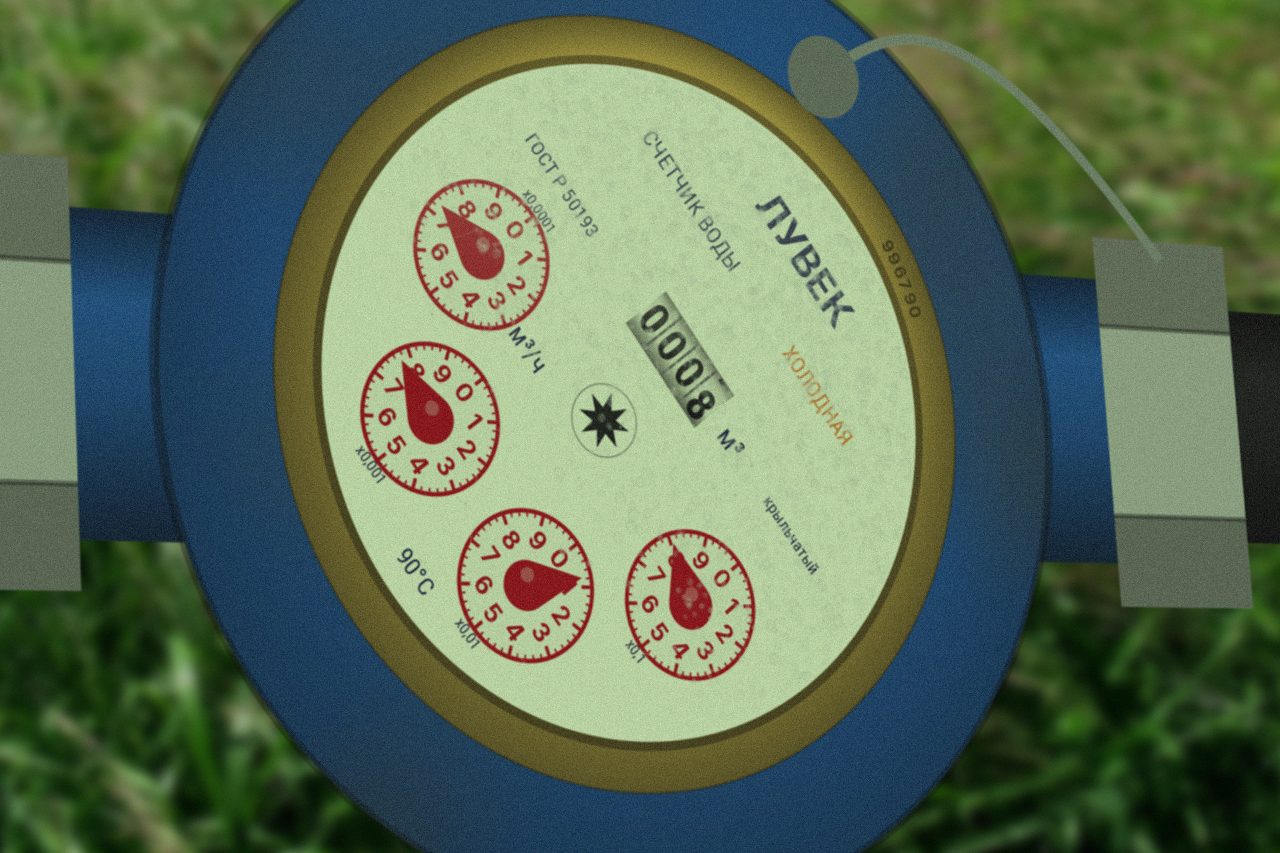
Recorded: 7.8077 m³
